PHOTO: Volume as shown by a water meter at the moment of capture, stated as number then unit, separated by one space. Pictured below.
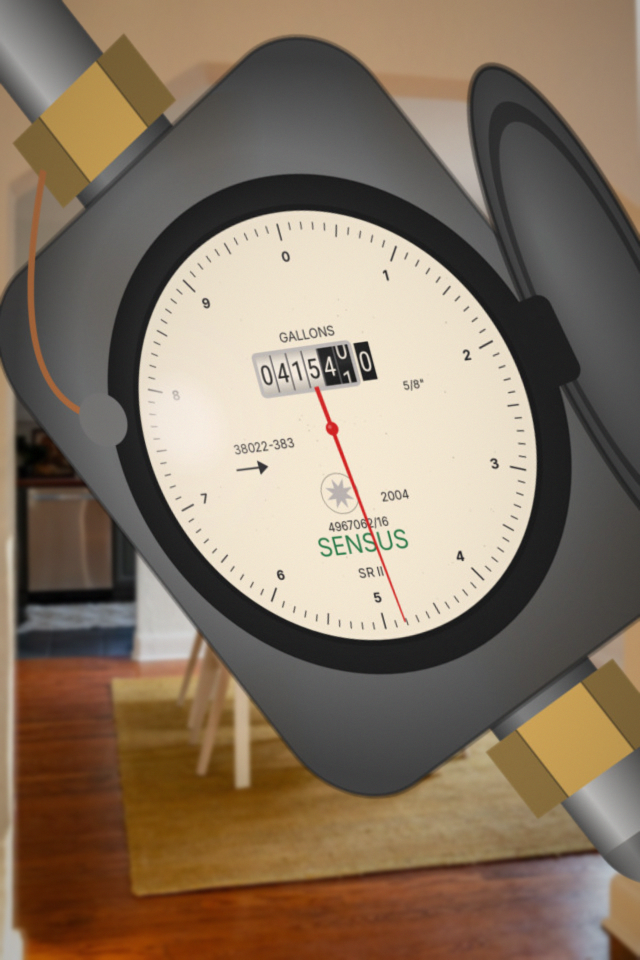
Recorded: 415404.8 gal
